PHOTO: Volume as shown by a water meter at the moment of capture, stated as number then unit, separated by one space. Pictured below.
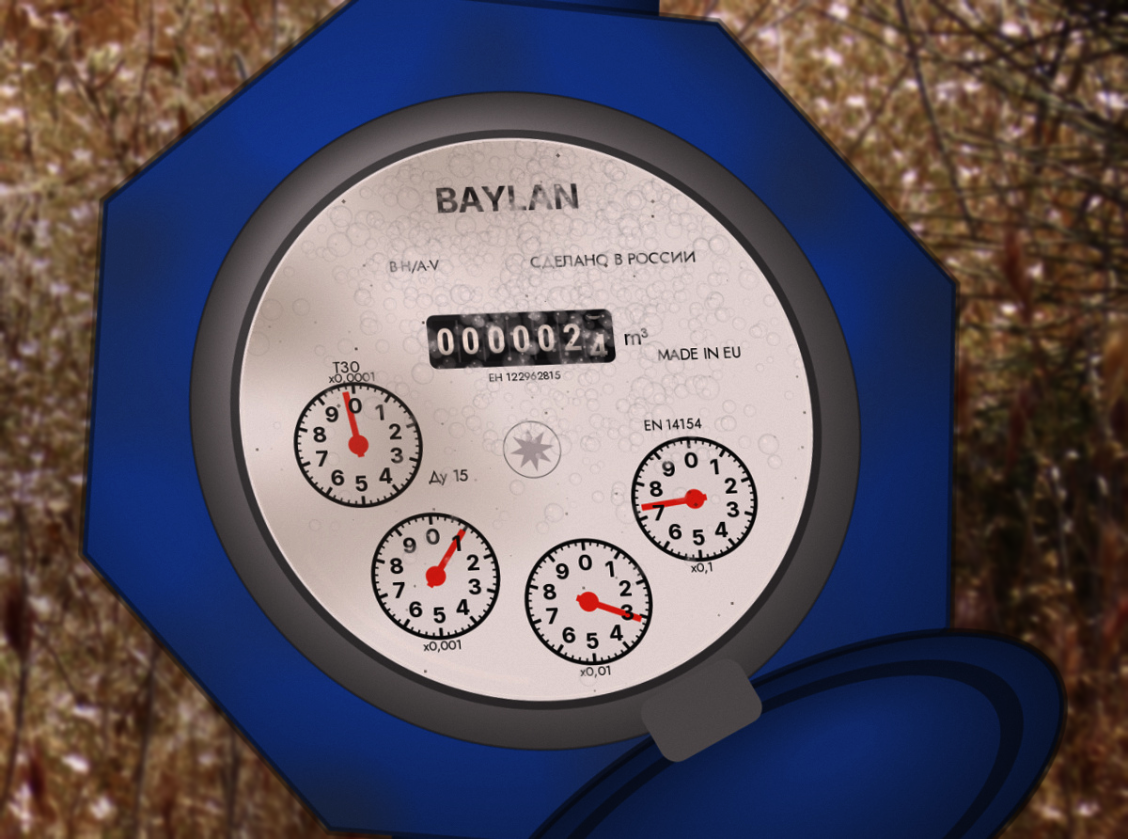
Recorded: 23.7309 m³
